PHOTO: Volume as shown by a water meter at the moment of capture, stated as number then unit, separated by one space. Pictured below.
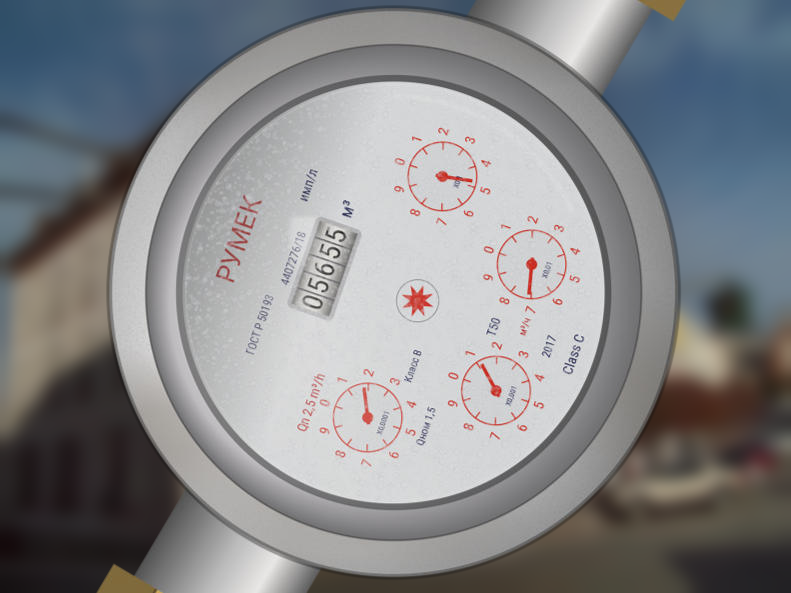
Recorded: 5655.4711 m³
